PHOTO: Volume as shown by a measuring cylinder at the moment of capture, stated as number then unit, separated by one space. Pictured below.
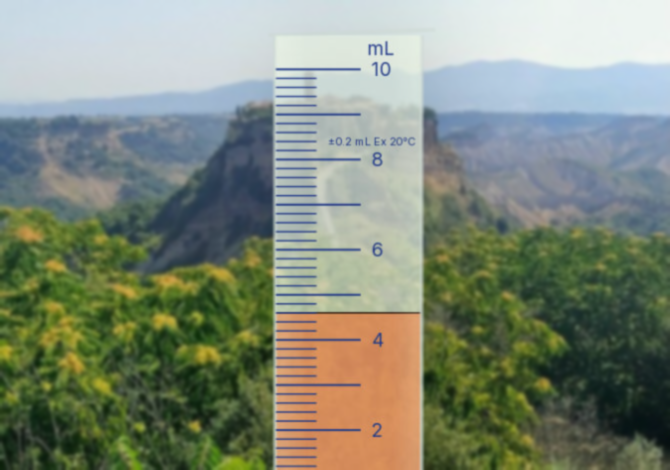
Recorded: 4.6 mL
